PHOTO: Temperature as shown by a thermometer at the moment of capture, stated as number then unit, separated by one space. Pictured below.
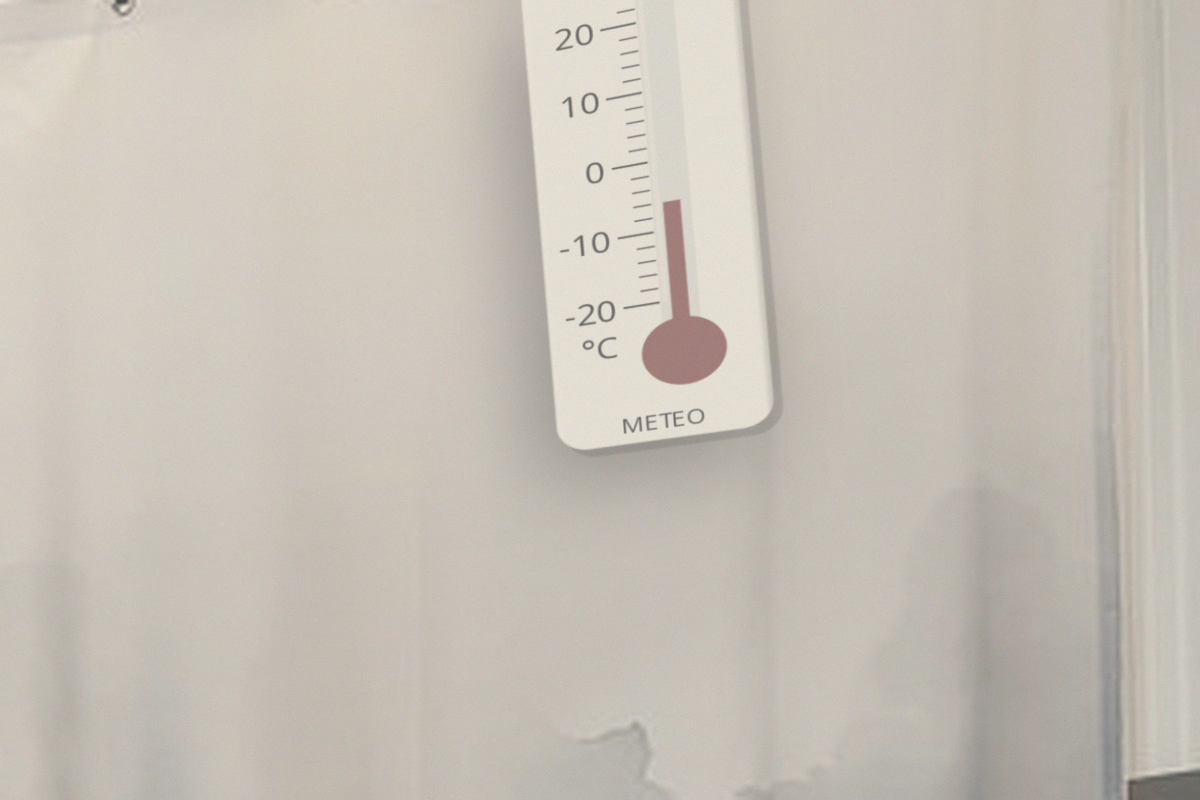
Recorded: -6 °C
